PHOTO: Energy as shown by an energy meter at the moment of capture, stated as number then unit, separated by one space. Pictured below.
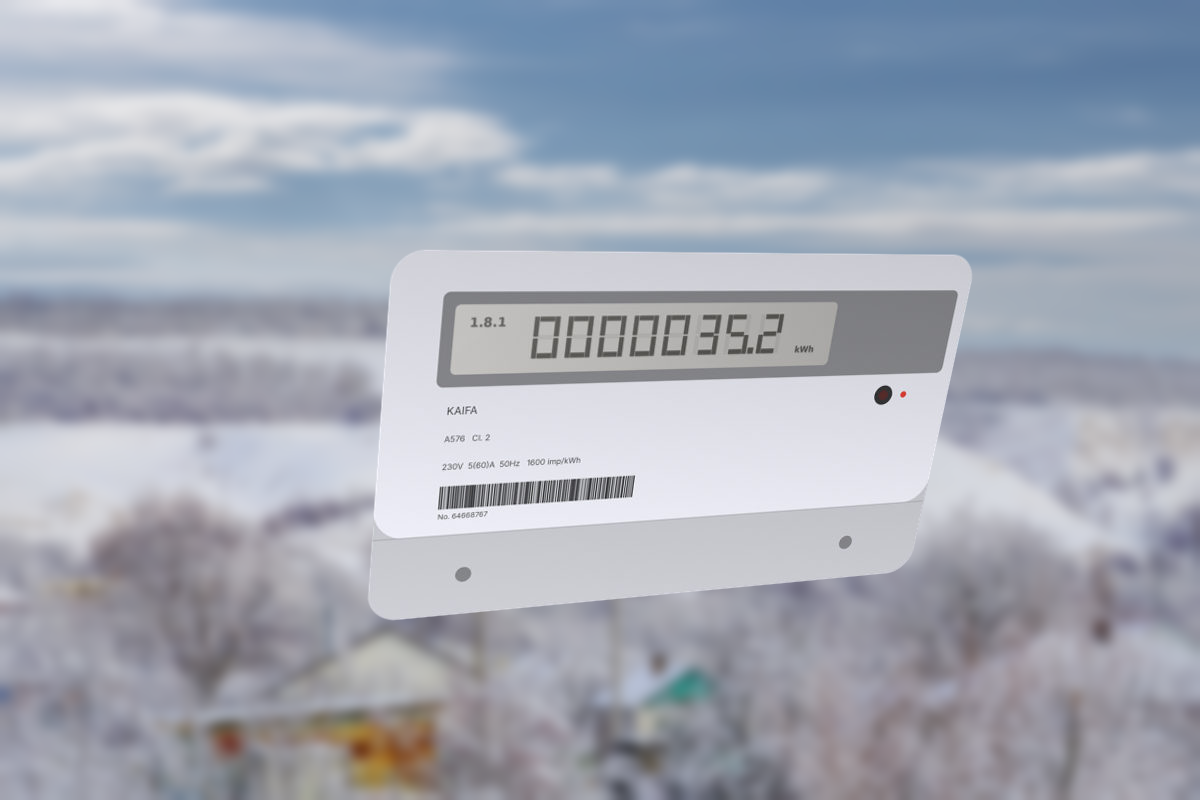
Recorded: 35.2 kWh
